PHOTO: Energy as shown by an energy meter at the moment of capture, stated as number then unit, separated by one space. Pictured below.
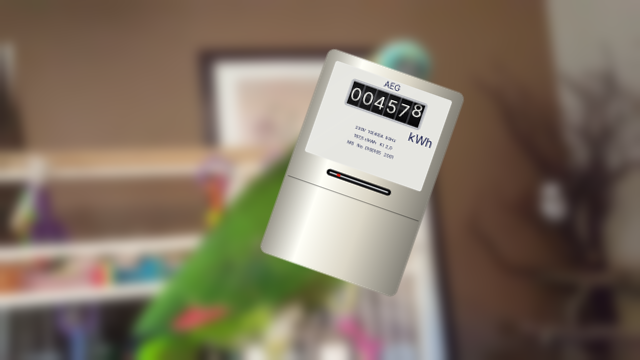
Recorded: 4578 kWh
